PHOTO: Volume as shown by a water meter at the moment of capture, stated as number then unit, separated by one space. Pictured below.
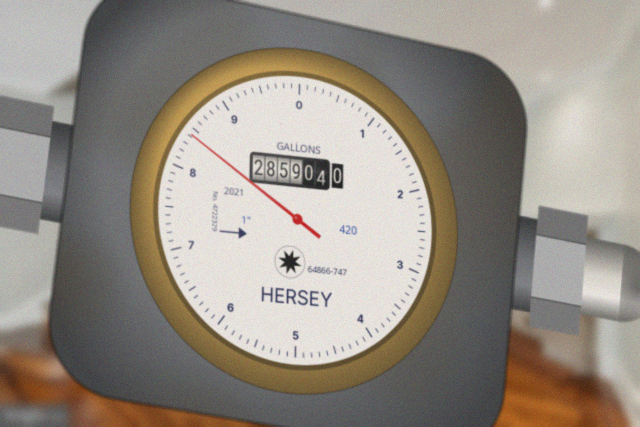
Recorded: 2859038.4 gal
